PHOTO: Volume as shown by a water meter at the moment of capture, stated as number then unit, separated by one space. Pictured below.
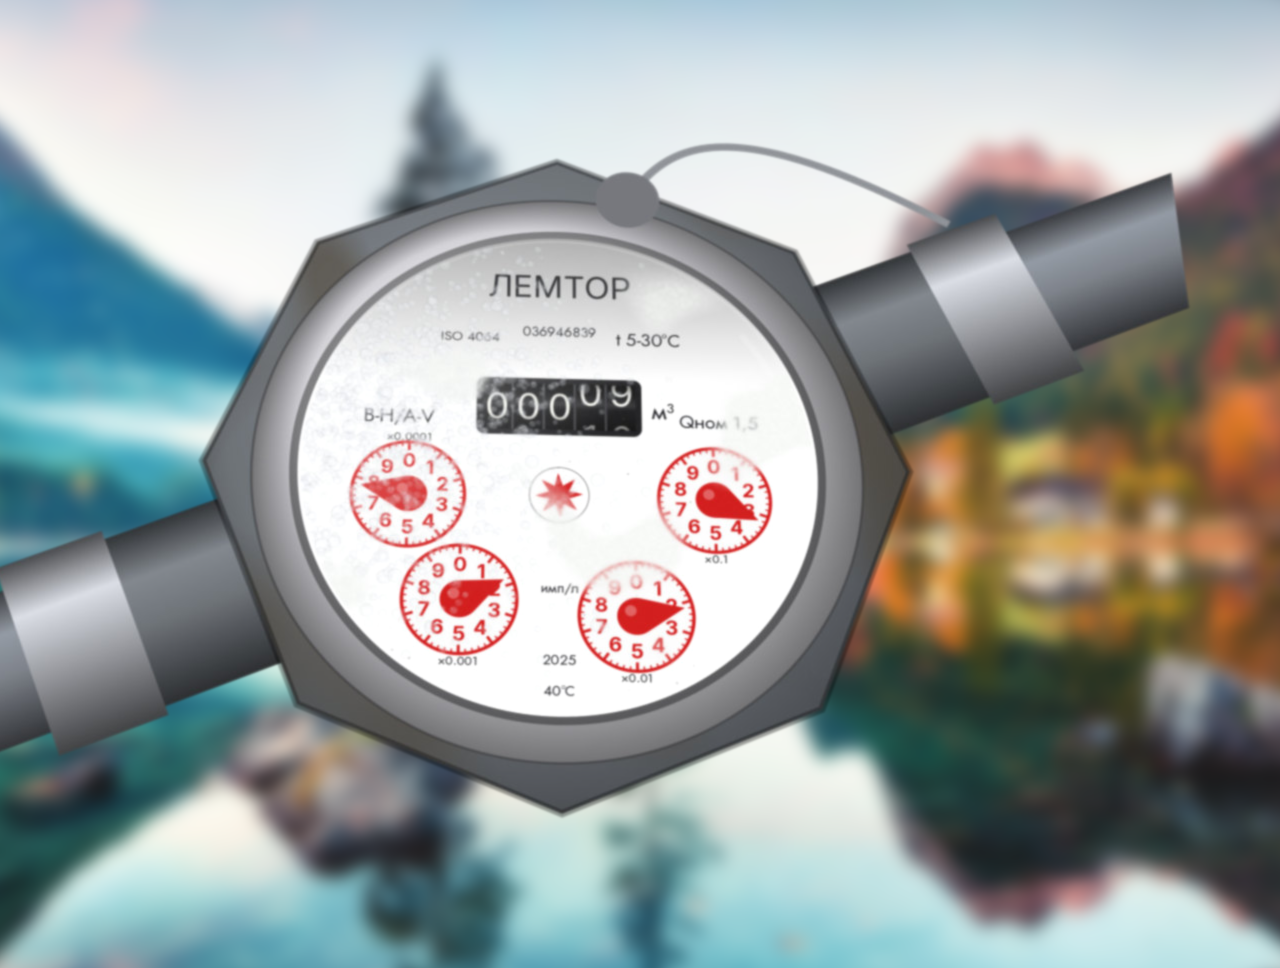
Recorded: 9.3217 m³
